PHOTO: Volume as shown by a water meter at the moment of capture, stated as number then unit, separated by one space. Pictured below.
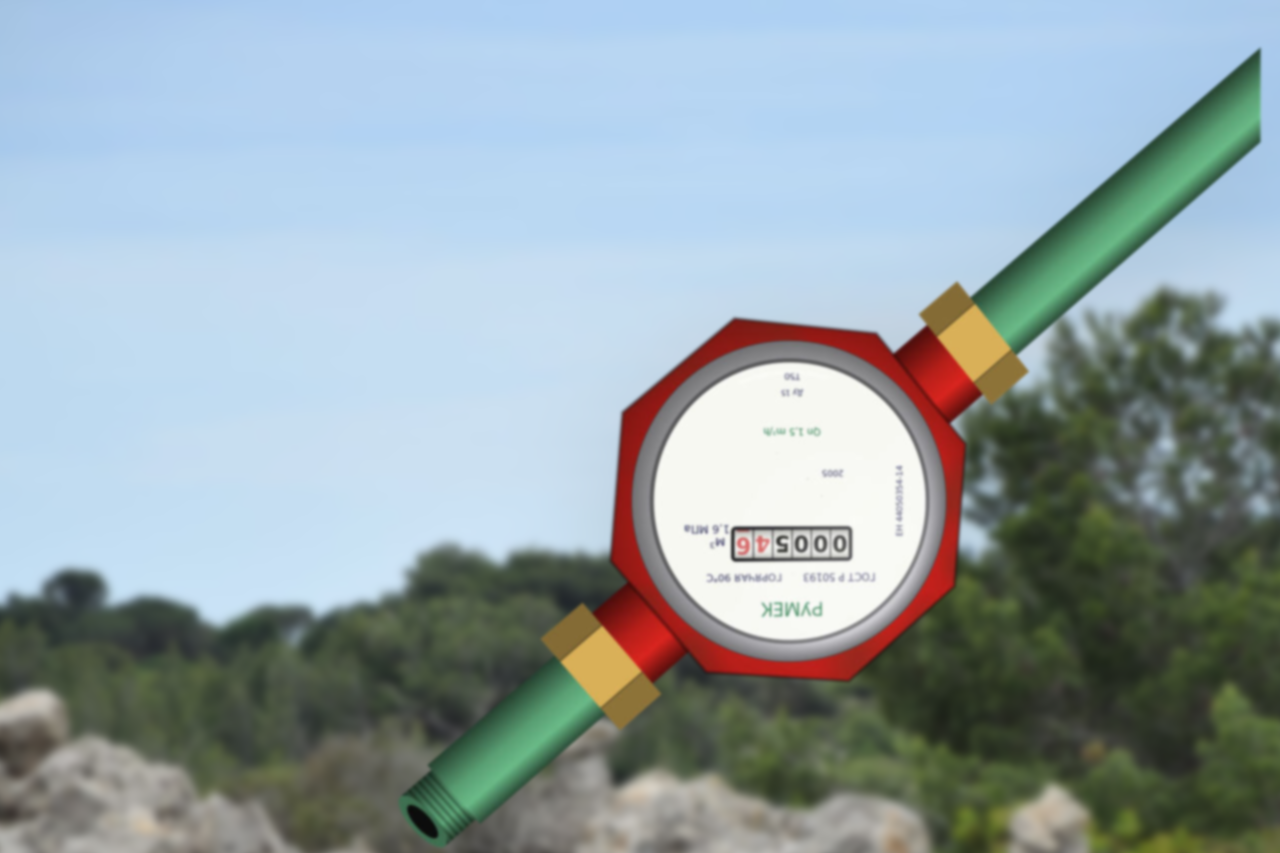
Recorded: 5.46 m³
